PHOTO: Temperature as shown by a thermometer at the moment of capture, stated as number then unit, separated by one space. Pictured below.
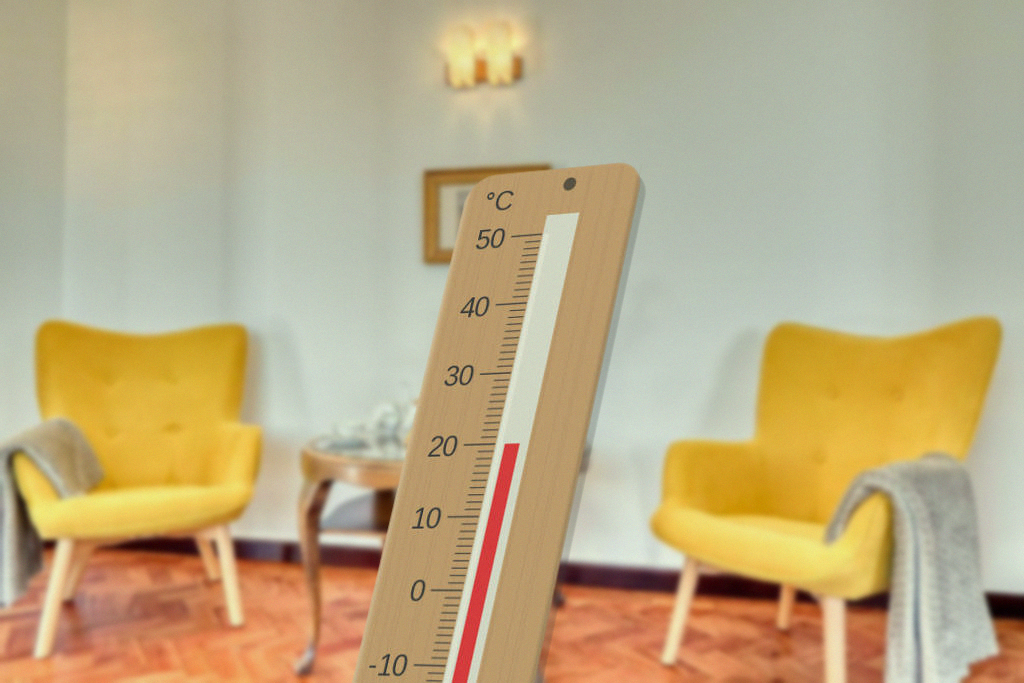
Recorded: 20 °C
